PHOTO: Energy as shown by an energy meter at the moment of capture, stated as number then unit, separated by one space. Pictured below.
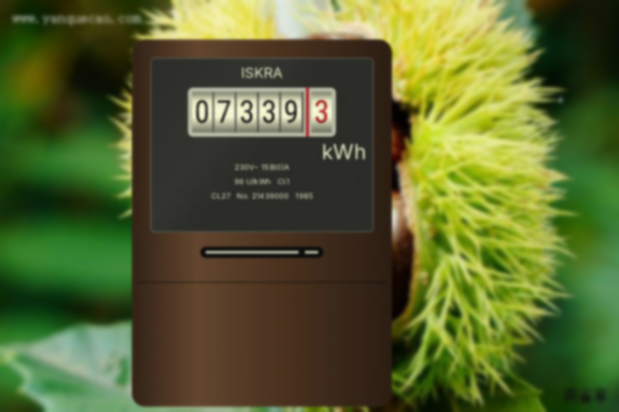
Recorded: 7339.3 kWh
